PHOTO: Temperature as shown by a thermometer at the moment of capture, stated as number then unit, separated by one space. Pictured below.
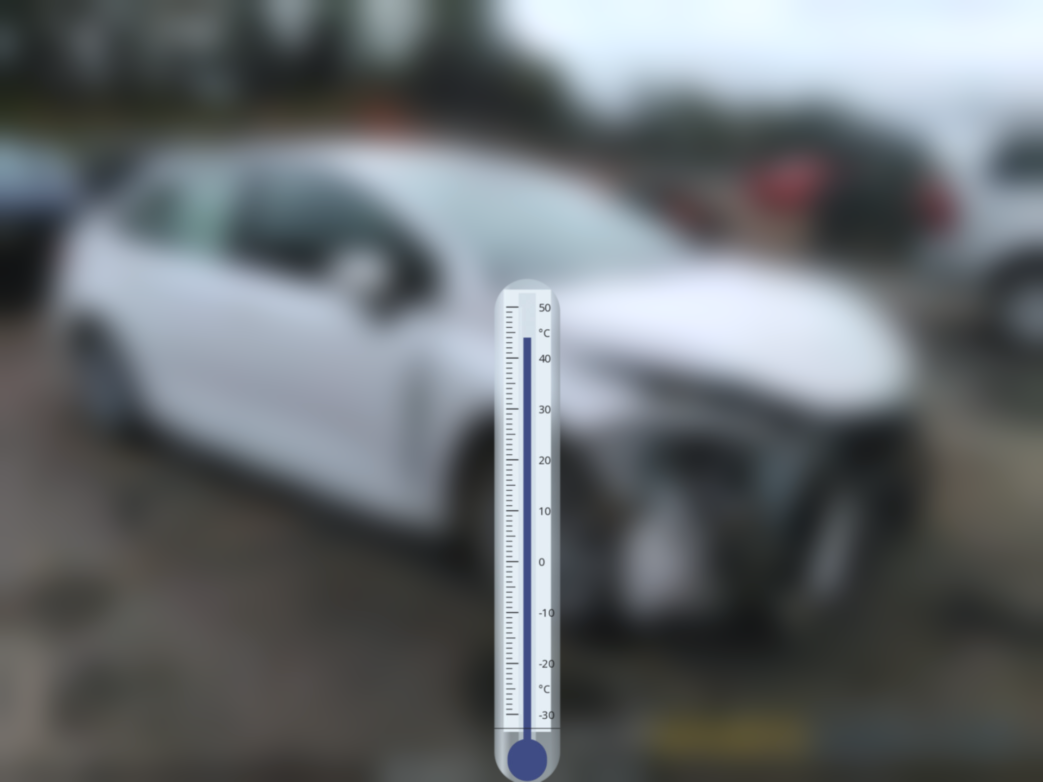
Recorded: 44 °C
